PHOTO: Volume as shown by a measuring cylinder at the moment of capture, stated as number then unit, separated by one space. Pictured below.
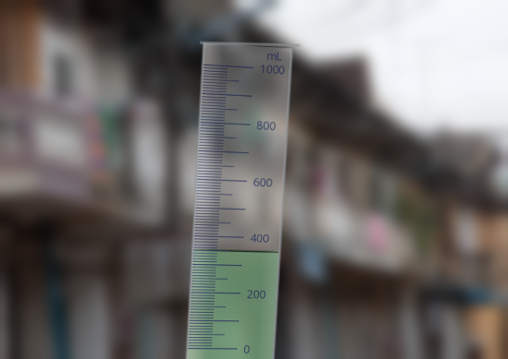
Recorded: 350 mL
